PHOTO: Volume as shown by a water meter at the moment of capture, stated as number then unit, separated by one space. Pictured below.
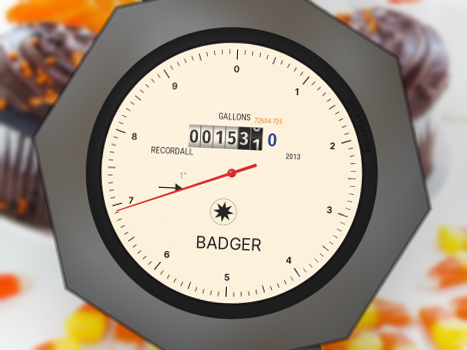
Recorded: 15306.9 gal
